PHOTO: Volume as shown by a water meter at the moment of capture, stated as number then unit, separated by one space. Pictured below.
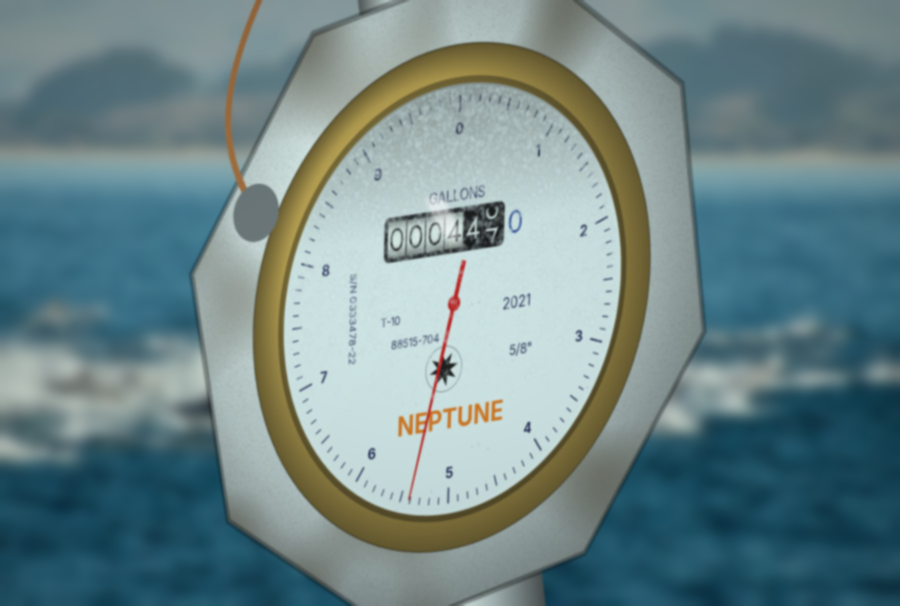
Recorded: 4465.4 gal
